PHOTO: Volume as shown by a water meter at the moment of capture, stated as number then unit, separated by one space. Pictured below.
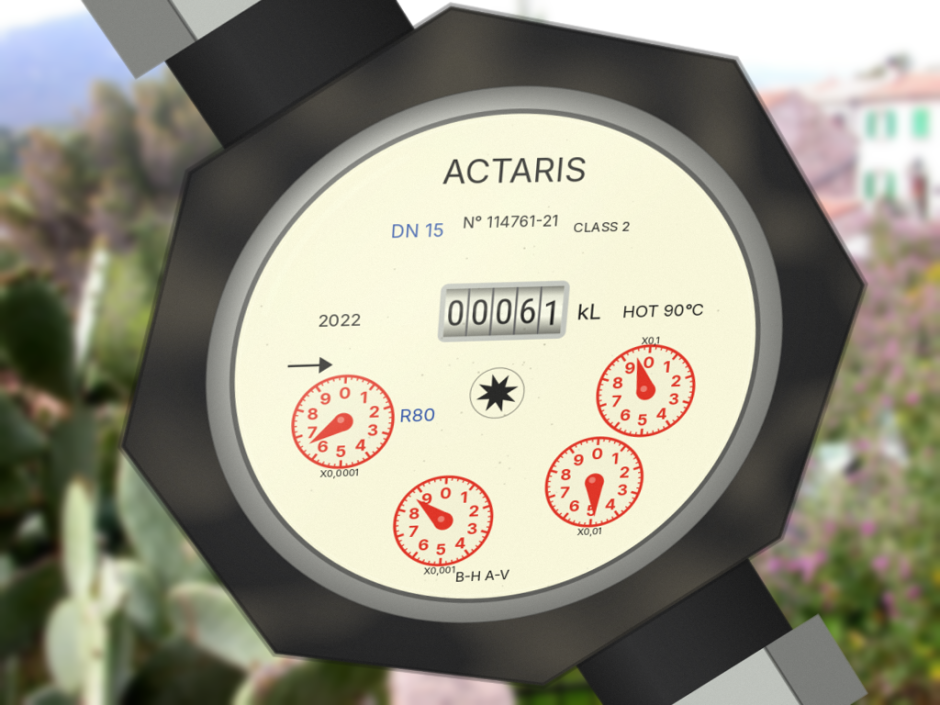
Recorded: 60.9486 kL
